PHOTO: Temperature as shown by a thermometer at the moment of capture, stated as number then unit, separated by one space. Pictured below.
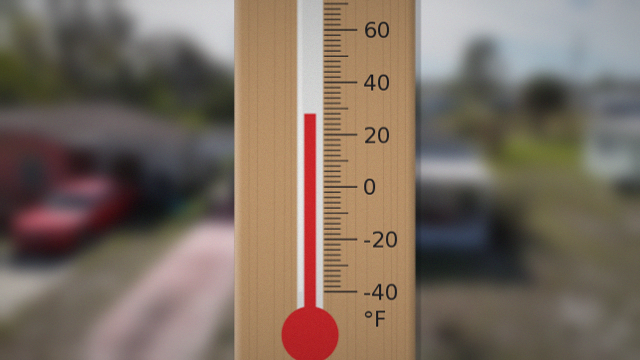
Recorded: 28 °F
